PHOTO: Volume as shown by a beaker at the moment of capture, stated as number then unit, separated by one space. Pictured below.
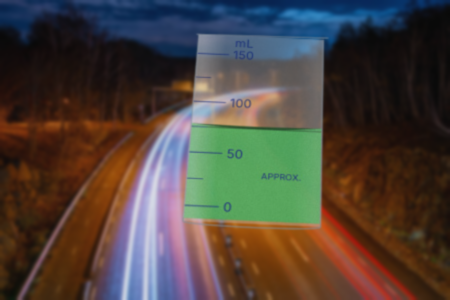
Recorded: 75 mL
